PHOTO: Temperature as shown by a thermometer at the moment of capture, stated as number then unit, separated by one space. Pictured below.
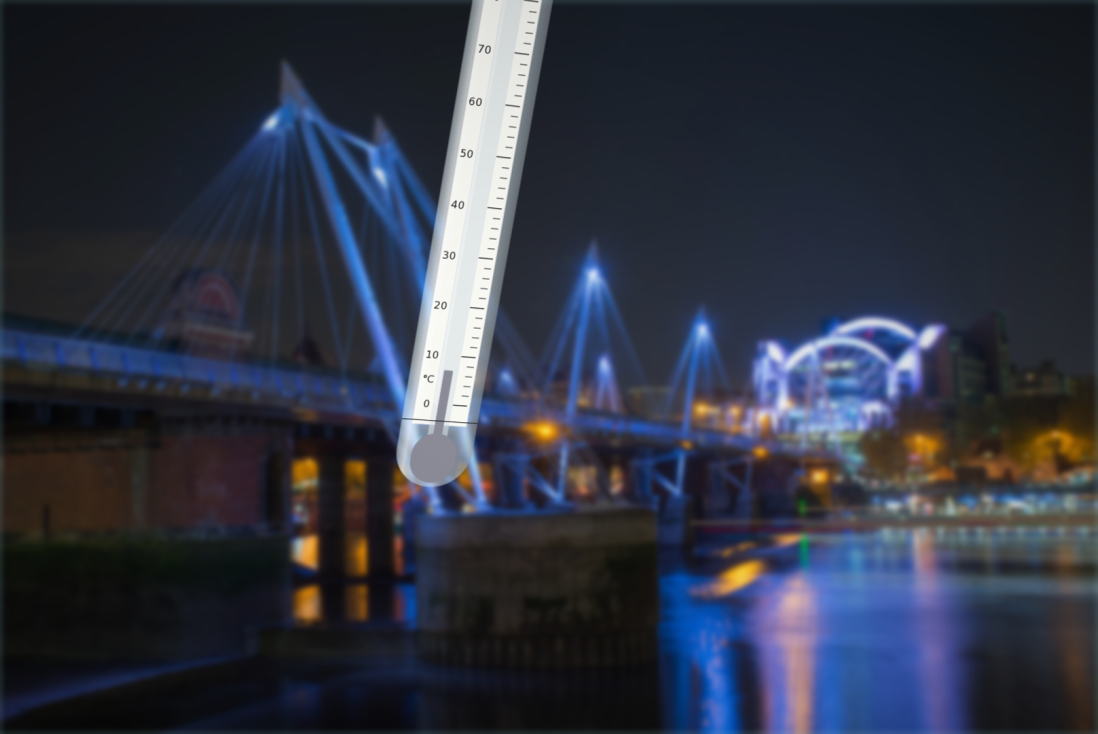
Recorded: 7 °C
